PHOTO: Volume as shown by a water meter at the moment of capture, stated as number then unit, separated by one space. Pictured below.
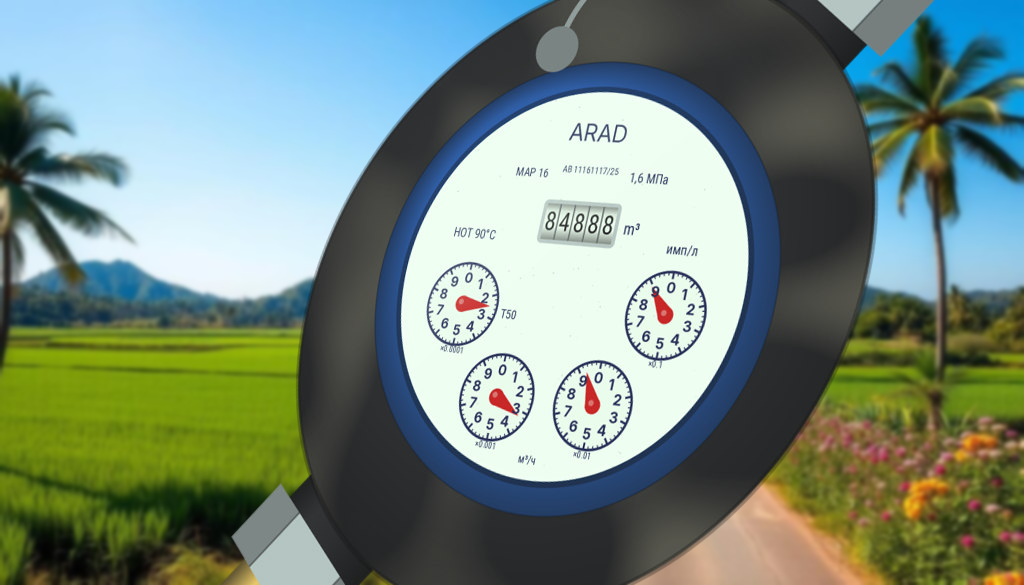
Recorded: 84888.8932 m³
